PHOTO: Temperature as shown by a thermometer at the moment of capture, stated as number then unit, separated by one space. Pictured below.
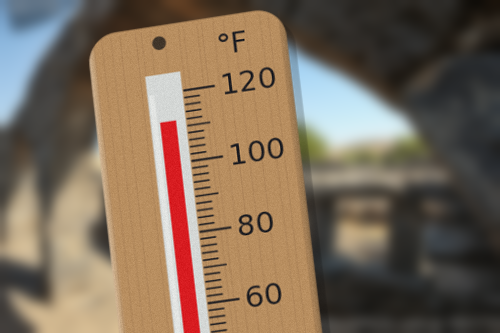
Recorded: 112 °F
